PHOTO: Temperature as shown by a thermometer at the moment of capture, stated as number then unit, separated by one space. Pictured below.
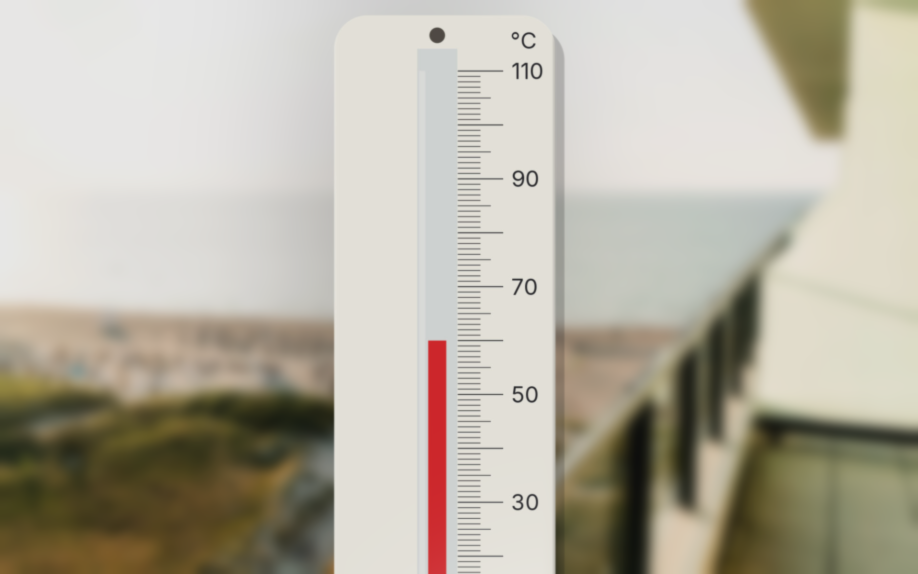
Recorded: 60 °C
